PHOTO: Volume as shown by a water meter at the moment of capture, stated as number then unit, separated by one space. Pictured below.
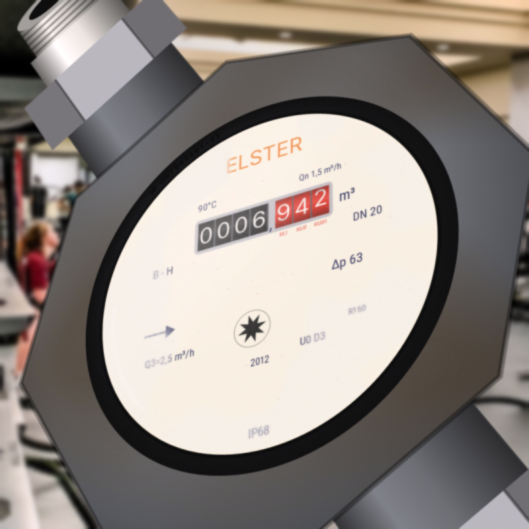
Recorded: 6.942 m³
